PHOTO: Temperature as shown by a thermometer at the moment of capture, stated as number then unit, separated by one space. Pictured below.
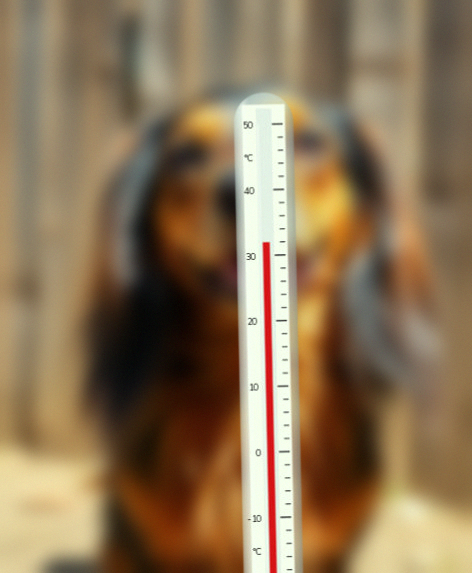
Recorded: 32 °C
